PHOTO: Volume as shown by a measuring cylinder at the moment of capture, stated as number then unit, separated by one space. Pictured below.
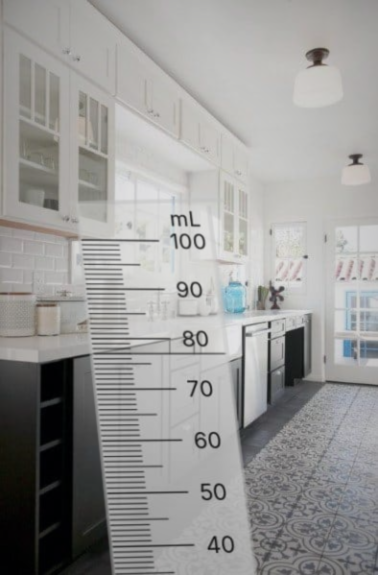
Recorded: 77 mL
